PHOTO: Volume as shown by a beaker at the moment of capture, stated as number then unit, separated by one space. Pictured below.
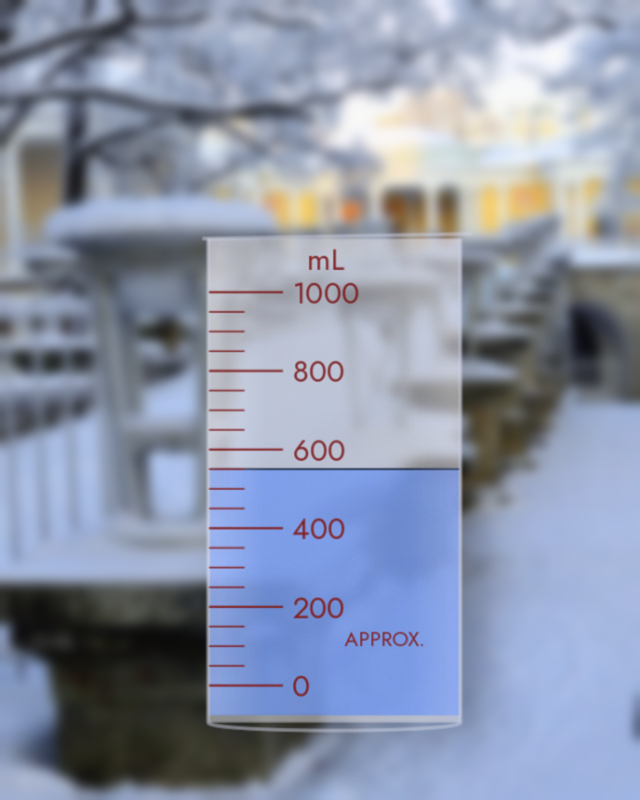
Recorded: 550 mL
